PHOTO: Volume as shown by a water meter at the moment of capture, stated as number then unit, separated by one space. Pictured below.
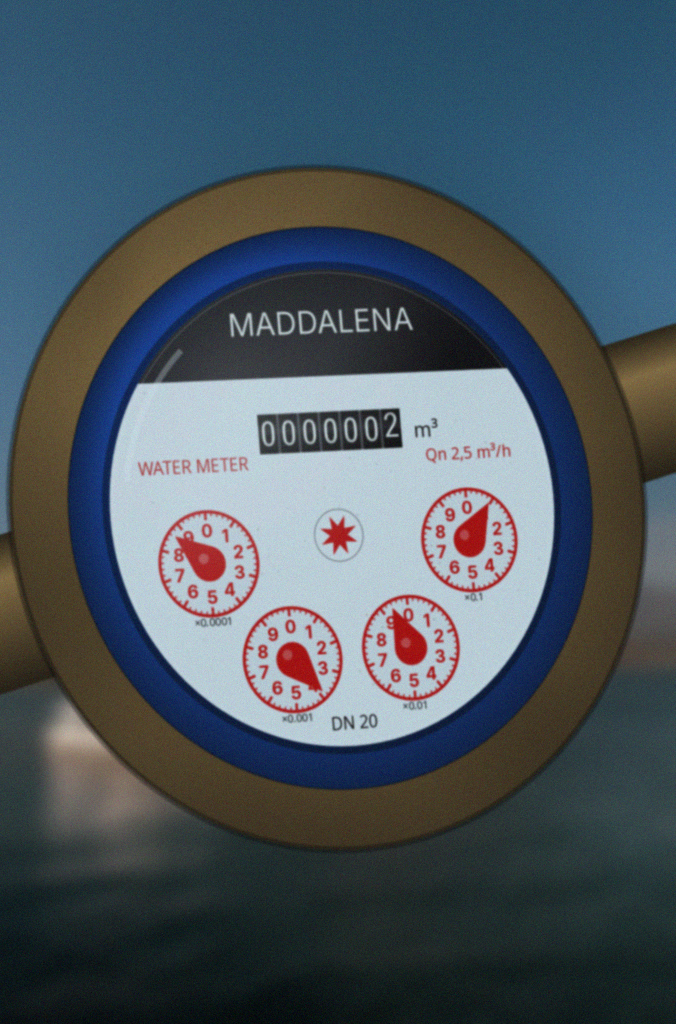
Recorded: 2.0938 m³
